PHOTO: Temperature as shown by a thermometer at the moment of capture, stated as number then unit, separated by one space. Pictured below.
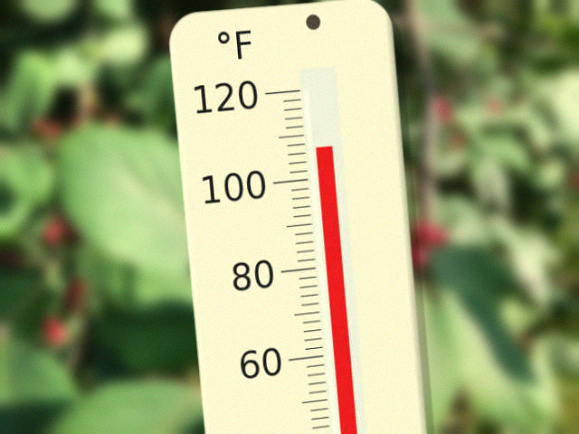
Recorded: 107 °F
